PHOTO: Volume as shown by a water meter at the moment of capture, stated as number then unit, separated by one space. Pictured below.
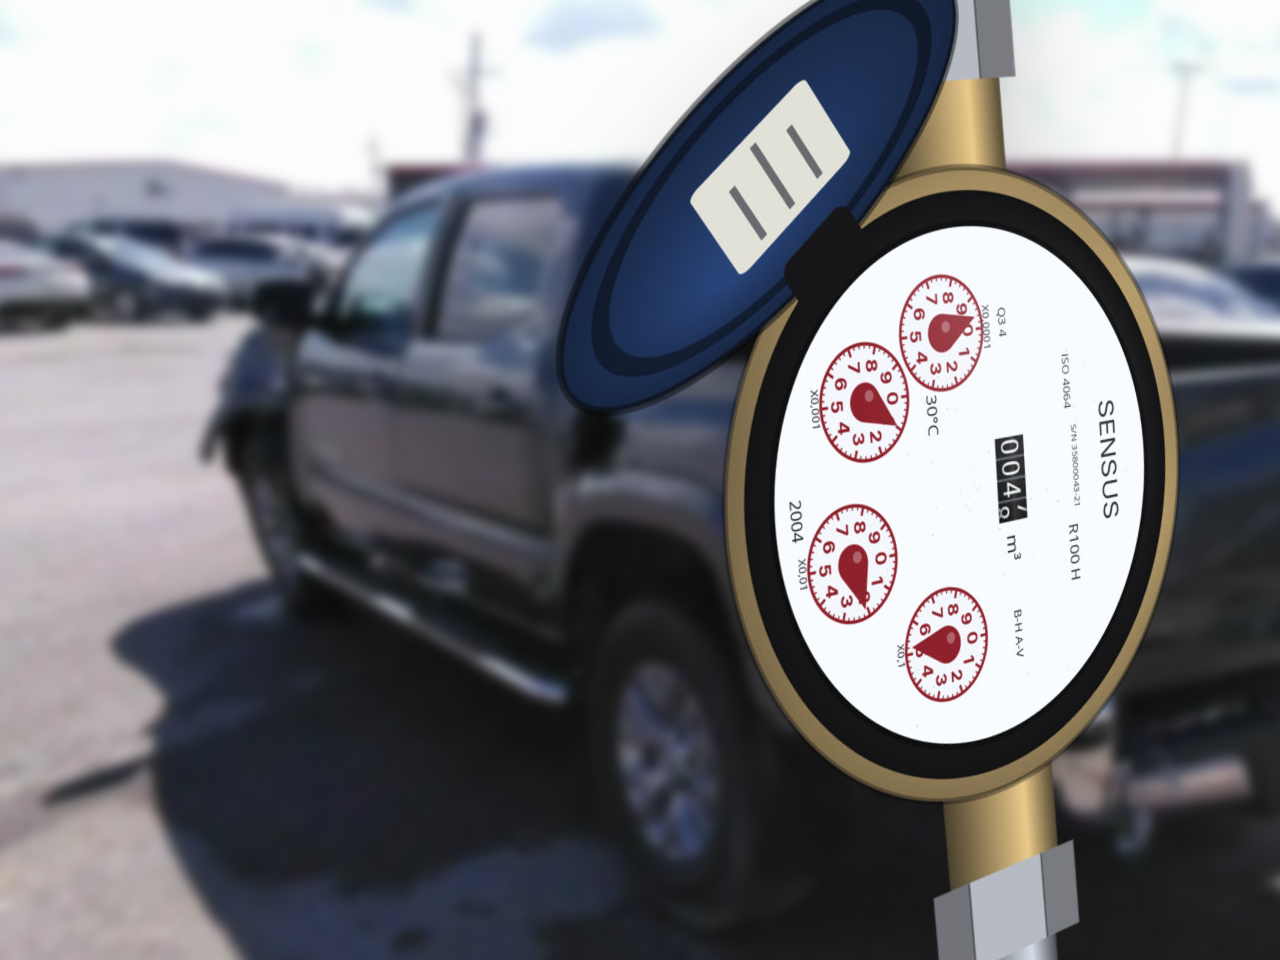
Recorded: 47.5209 m³
